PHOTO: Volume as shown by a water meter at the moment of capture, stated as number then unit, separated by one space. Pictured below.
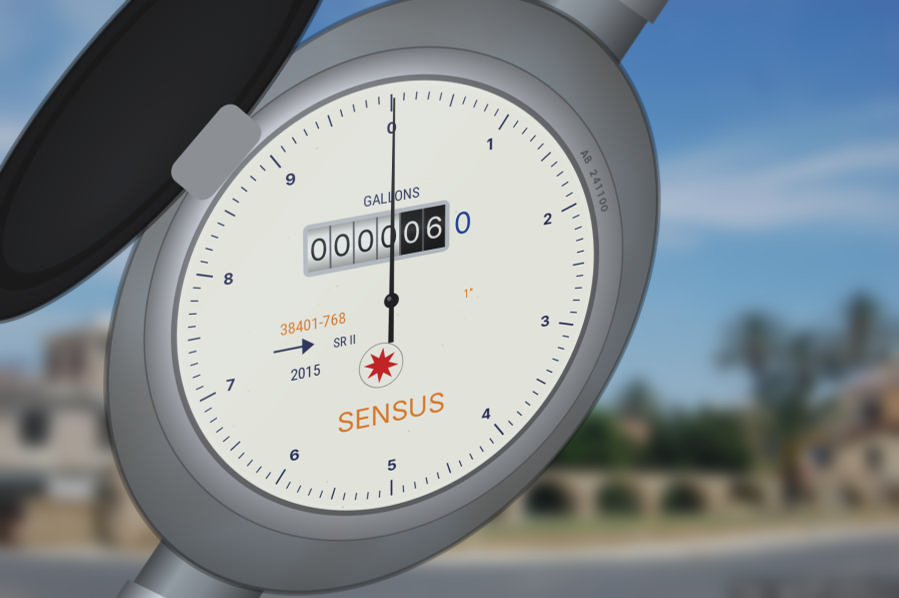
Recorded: 60.0 gal
